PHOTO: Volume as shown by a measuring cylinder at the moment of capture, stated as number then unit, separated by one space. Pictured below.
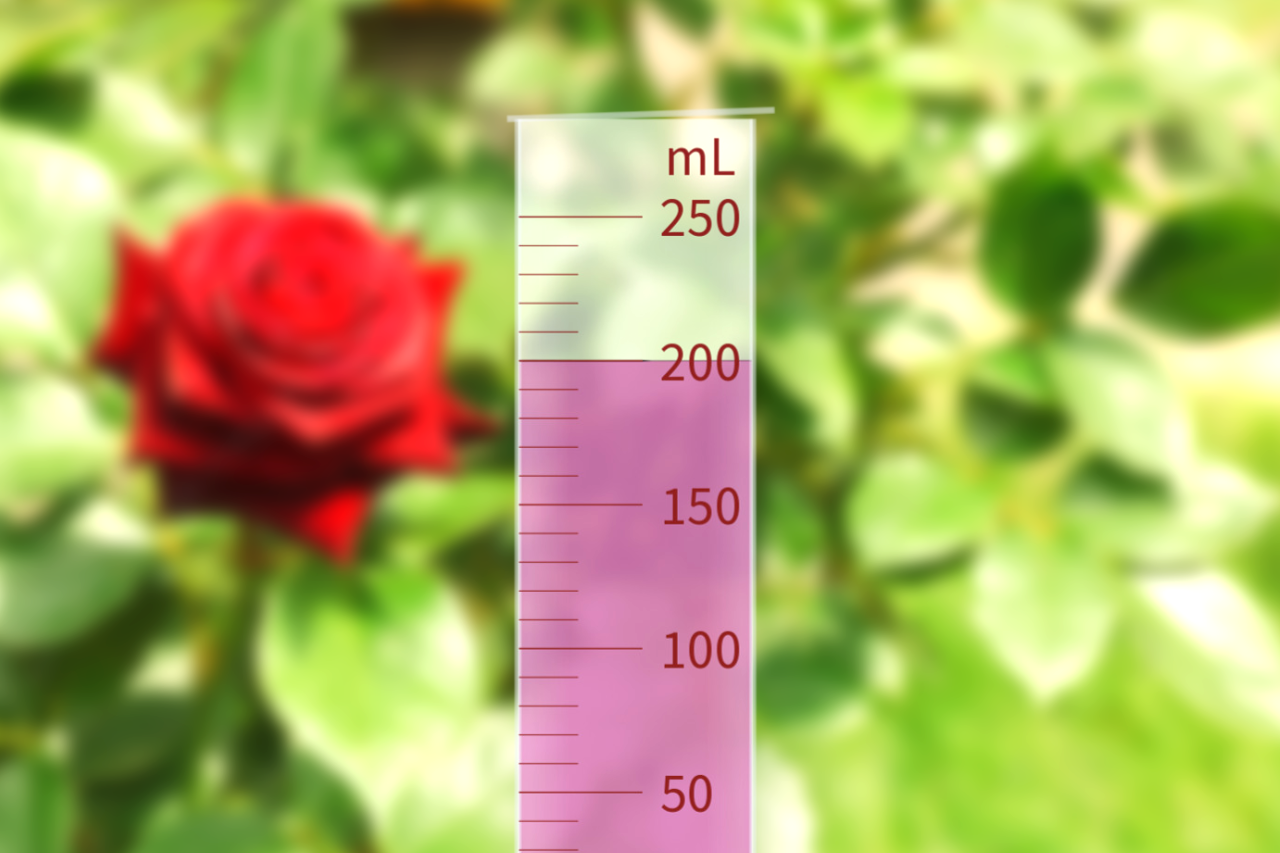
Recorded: 200 mL
